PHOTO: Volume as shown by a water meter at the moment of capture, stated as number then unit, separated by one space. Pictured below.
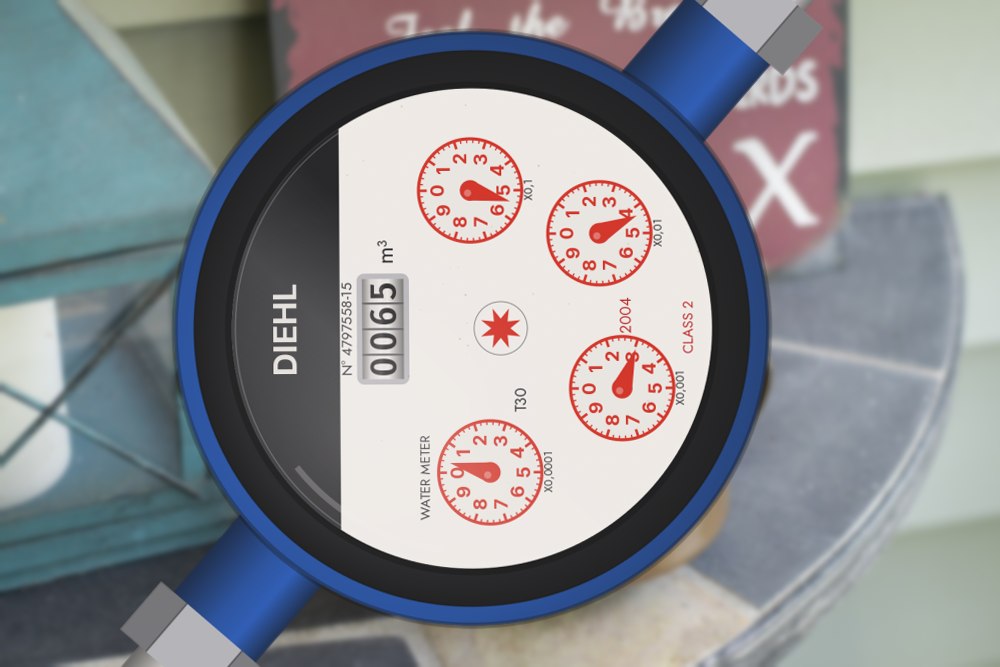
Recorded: 65.5430 m³
